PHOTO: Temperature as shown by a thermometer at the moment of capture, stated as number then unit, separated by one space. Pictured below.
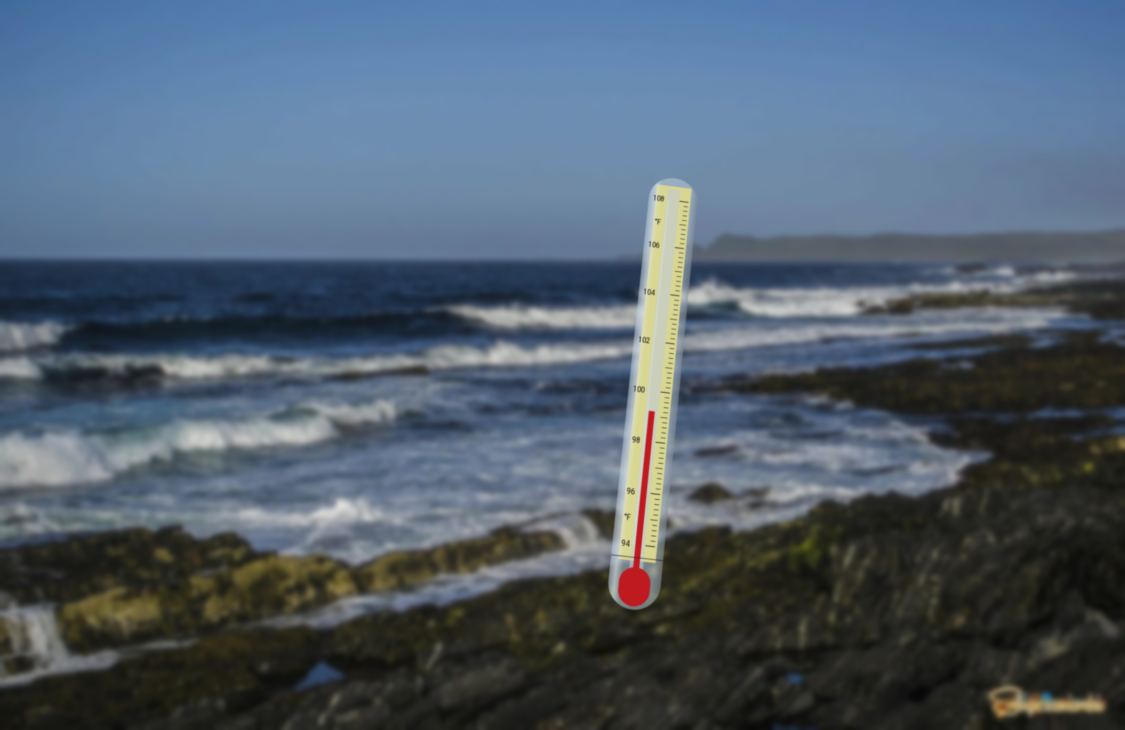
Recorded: 99.2 °F
